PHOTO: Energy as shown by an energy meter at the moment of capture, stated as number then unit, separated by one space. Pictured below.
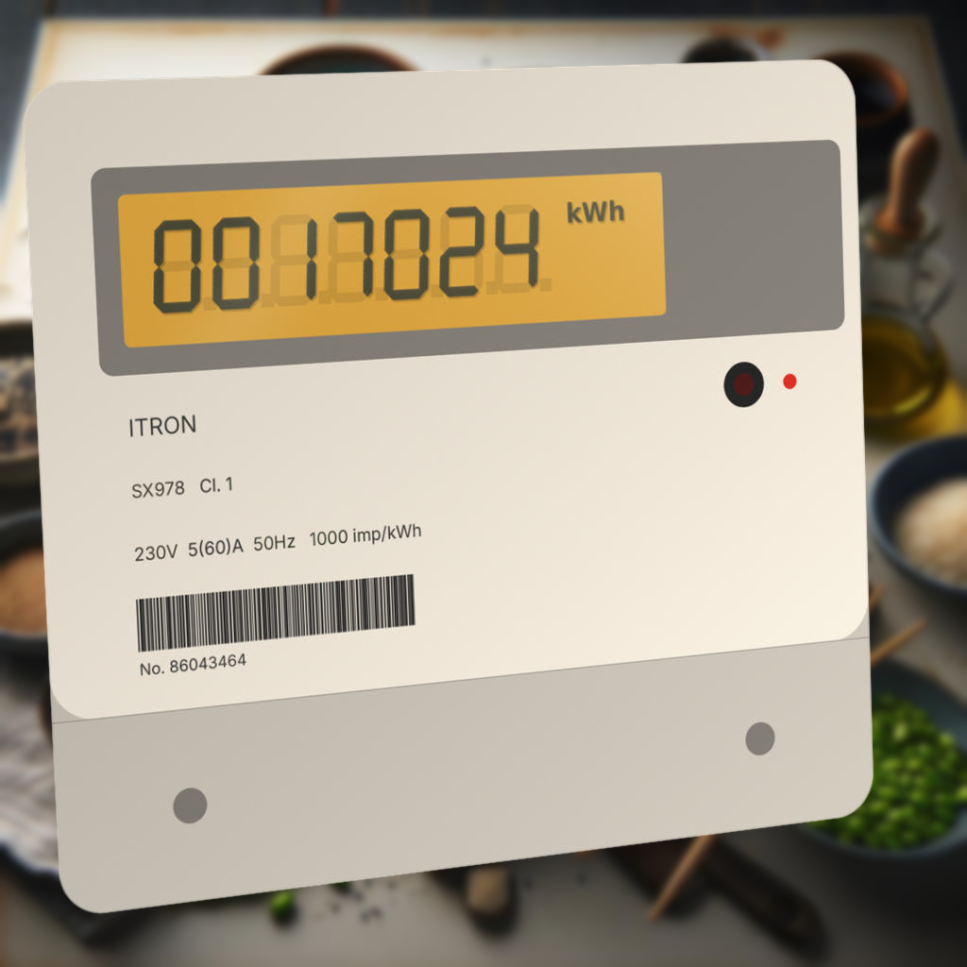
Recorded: 17024 kWh
